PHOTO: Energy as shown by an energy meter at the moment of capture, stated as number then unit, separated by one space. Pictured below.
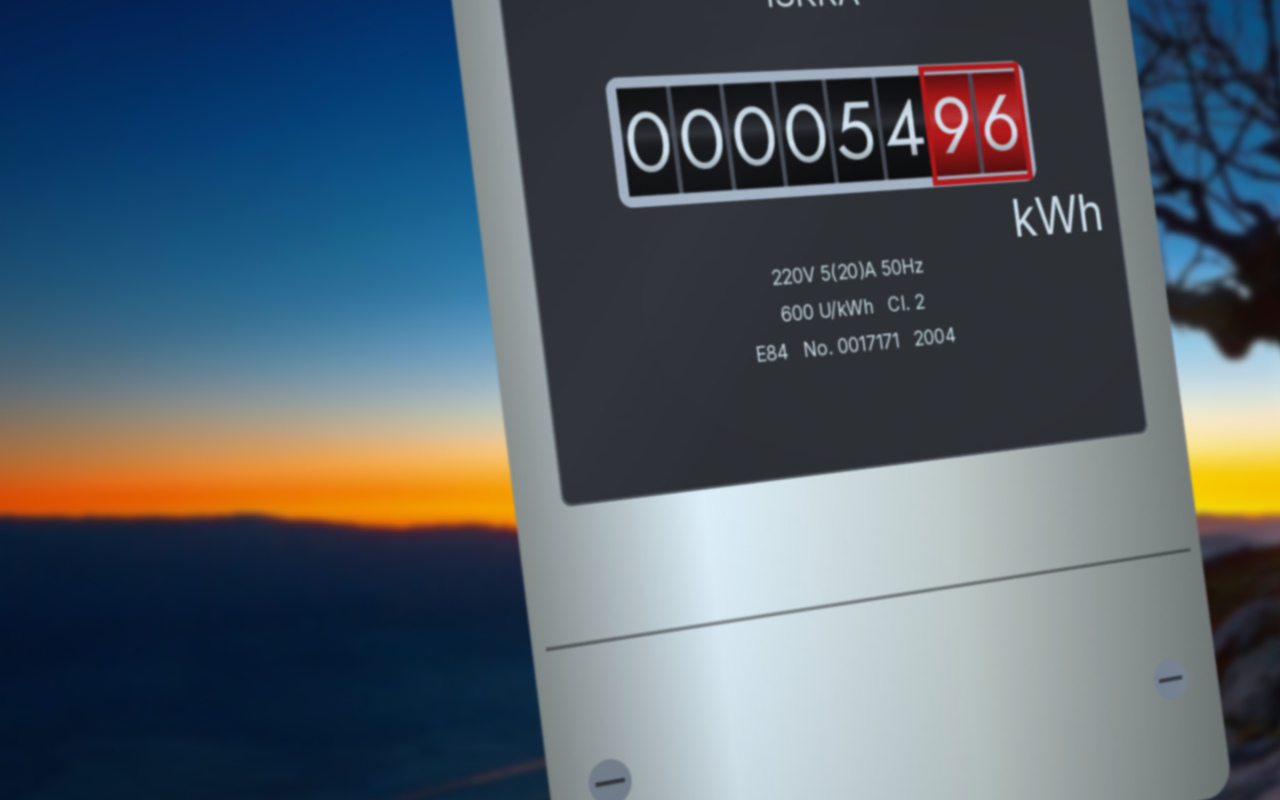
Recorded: 54.96 kWh
